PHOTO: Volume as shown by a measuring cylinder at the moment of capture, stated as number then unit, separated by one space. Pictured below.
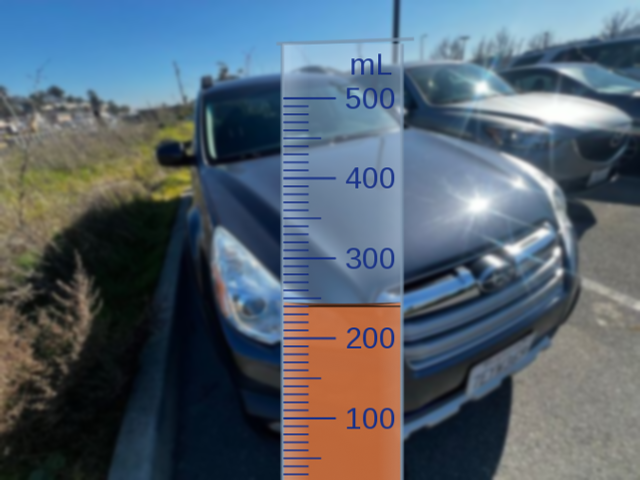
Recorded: 240 mL
